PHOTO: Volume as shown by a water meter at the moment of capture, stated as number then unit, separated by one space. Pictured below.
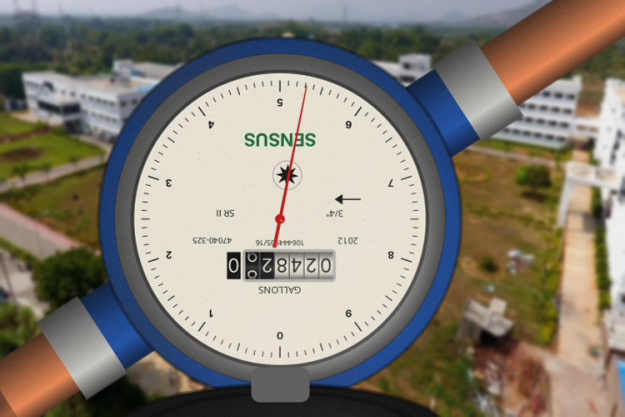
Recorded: 248285.3 gal
